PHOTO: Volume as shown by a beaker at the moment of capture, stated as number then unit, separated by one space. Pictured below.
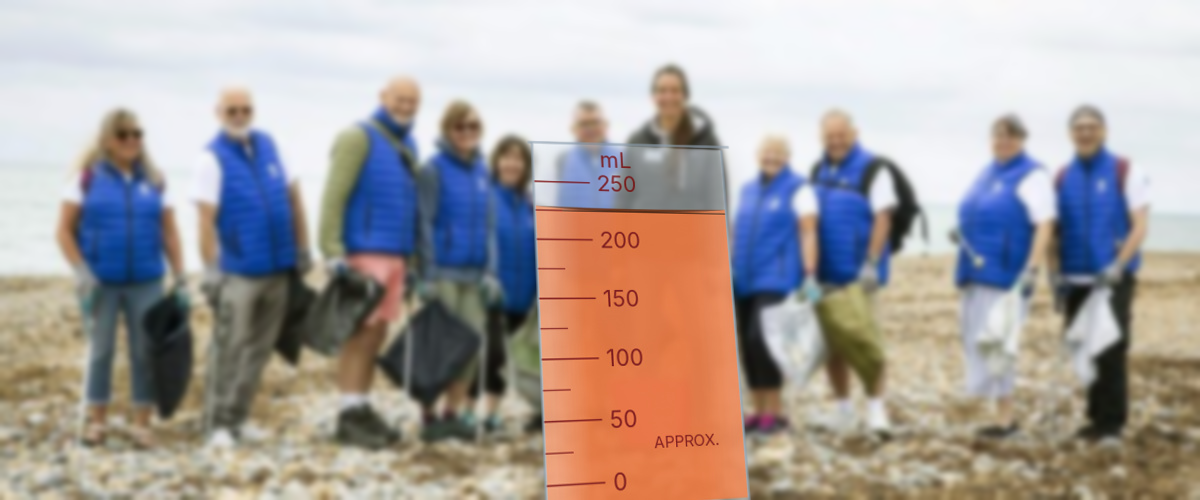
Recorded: 225 mL
